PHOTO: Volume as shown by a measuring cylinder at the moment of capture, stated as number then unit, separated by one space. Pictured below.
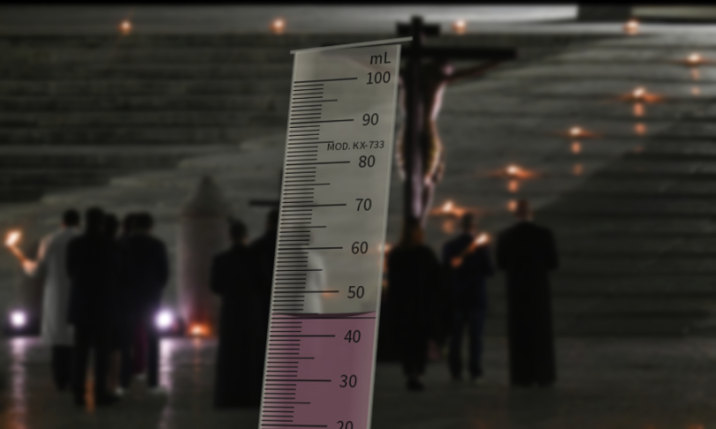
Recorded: 44 mL
